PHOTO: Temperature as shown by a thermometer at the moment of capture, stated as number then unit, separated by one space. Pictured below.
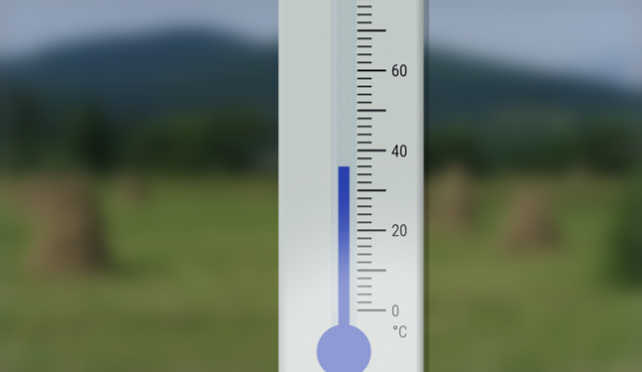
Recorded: 36 °C
